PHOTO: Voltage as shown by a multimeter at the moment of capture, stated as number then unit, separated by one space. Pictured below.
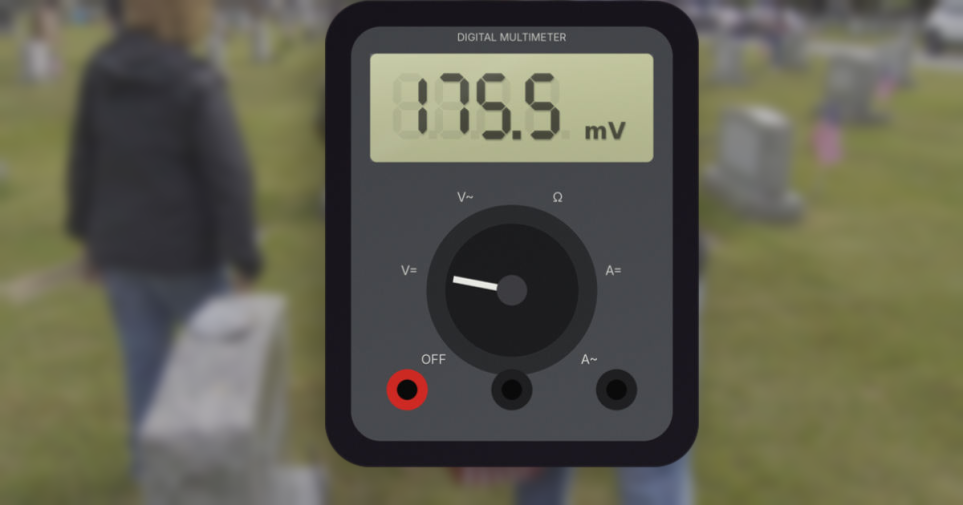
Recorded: 175.5 mV
